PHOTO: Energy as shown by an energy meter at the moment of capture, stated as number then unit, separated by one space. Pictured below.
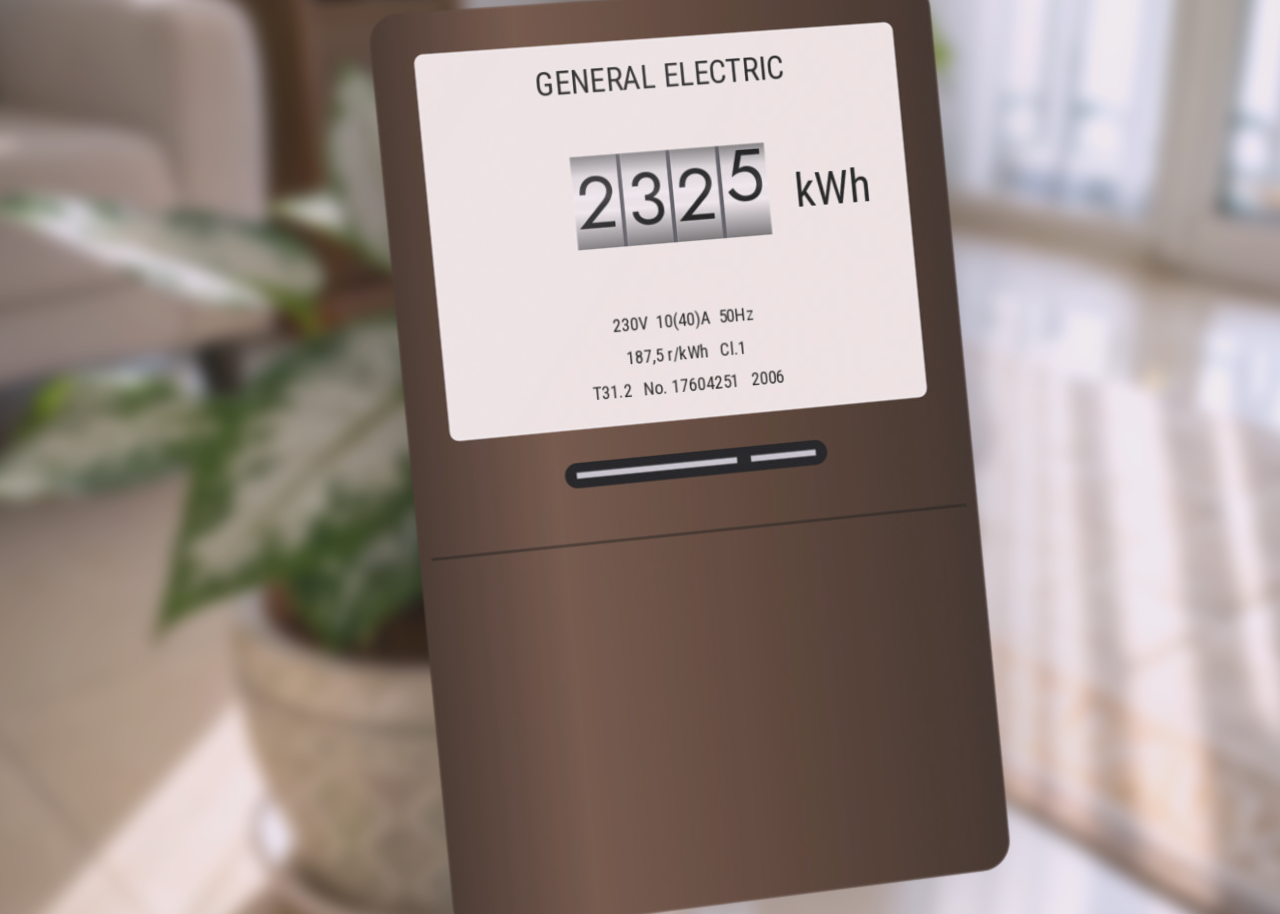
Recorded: 2325 kWh
